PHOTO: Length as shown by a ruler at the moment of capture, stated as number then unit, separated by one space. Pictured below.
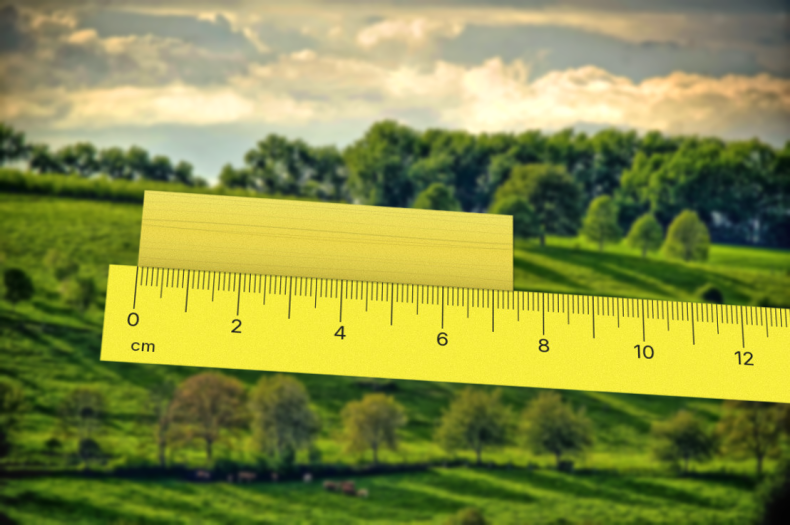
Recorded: 7.4 cm
